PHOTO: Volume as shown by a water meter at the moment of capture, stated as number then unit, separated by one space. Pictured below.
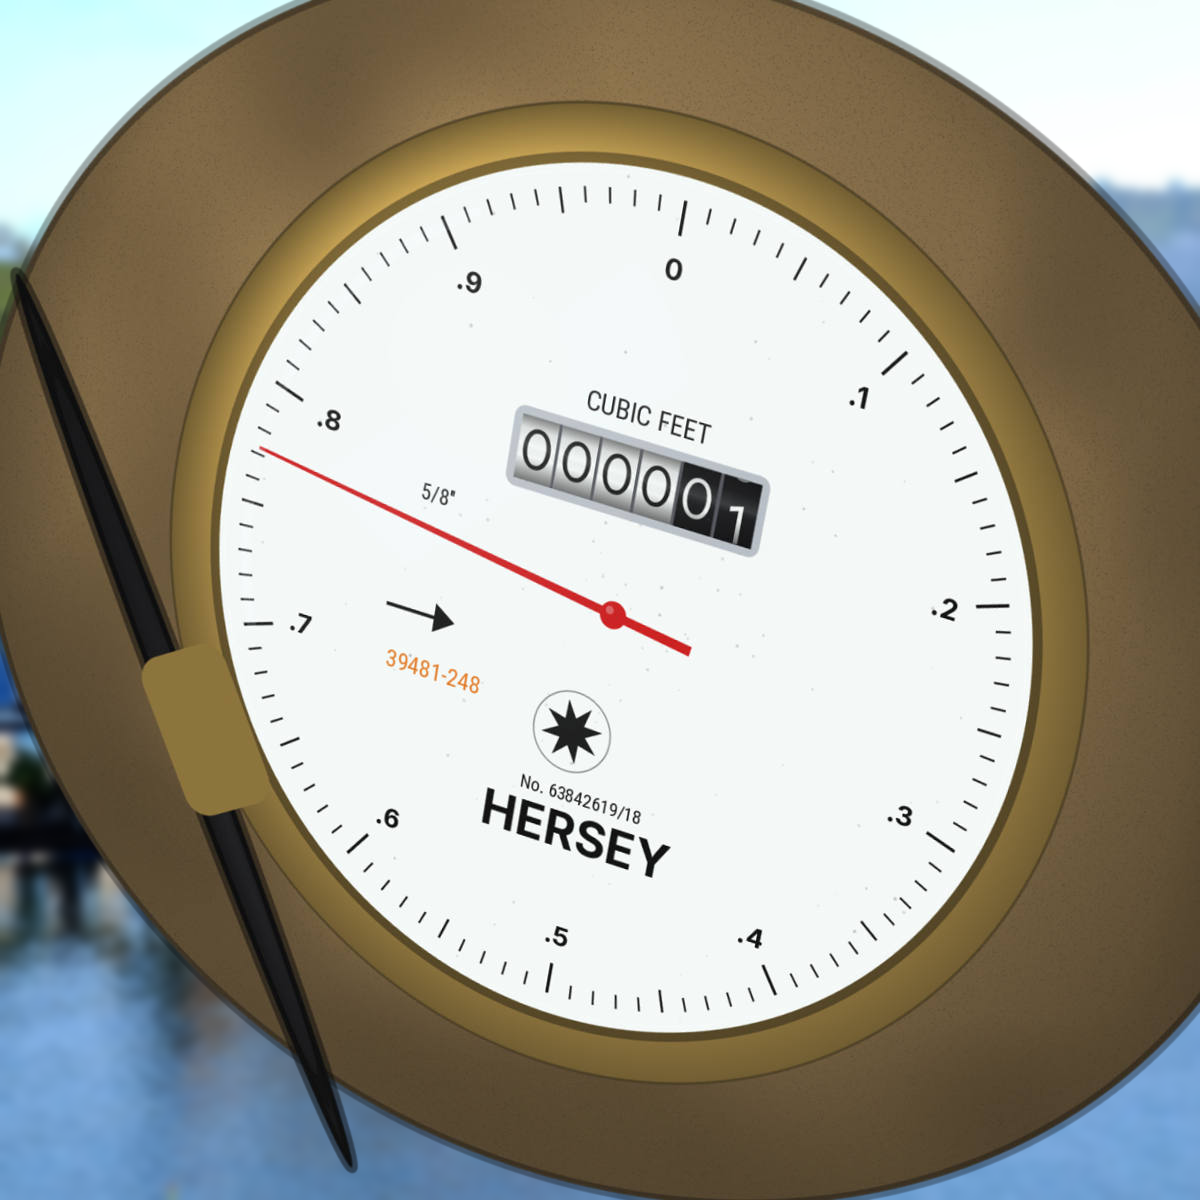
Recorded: 0.77 ft³
